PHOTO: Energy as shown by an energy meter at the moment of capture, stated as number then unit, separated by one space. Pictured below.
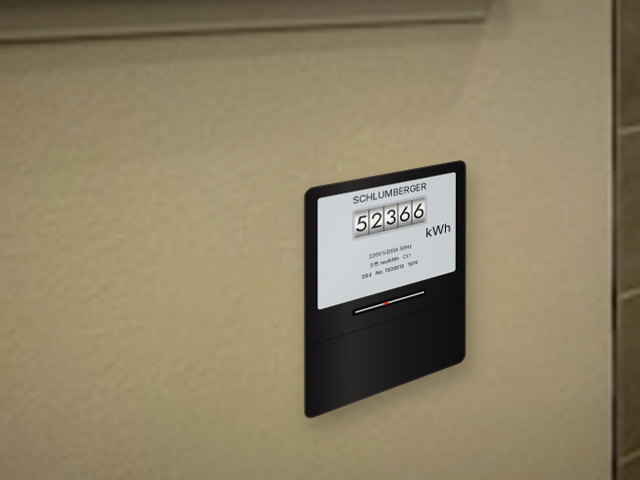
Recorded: 52366 kWh
